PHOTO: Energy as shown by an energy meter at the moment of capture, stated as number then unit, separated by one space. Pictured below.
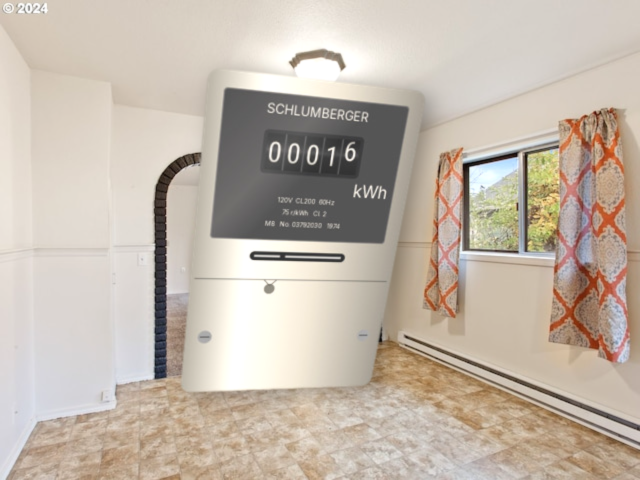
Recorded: 16 kWh
